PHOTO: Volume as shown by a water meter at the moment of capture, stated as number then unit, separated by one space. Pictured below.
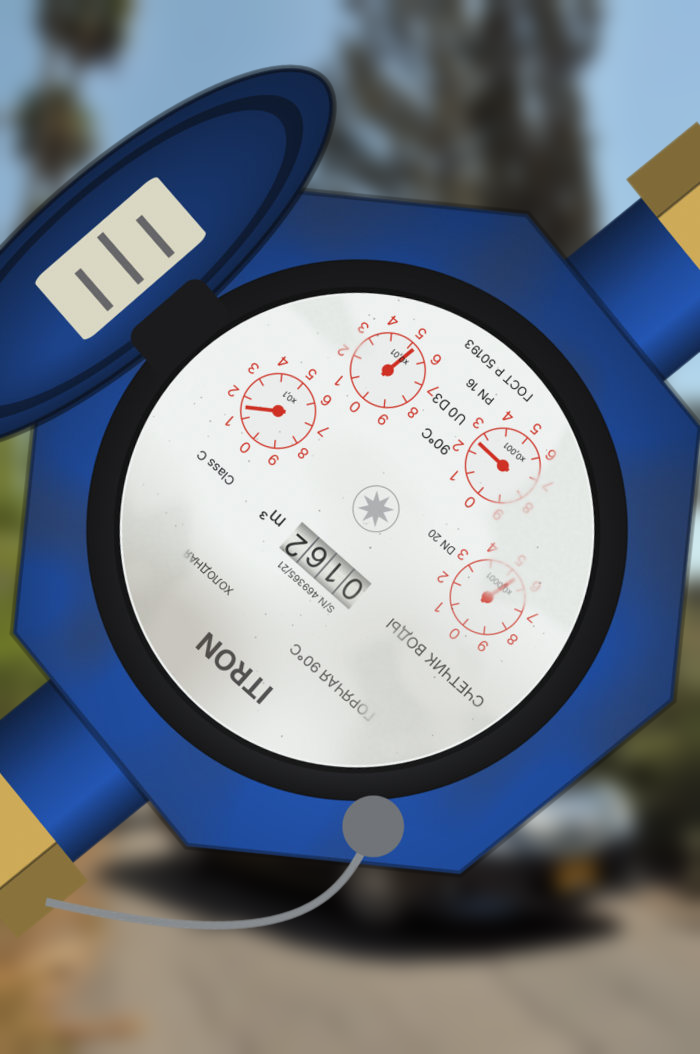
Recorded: 162.1525 m³
